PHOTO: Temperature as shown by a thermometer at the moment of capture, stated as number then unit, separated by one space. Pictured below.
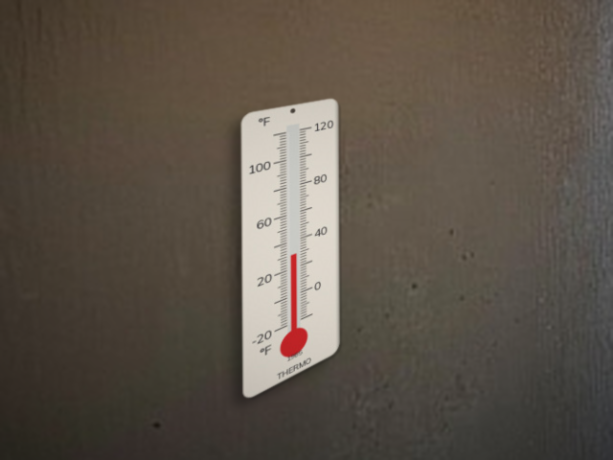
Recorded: 30 °F
